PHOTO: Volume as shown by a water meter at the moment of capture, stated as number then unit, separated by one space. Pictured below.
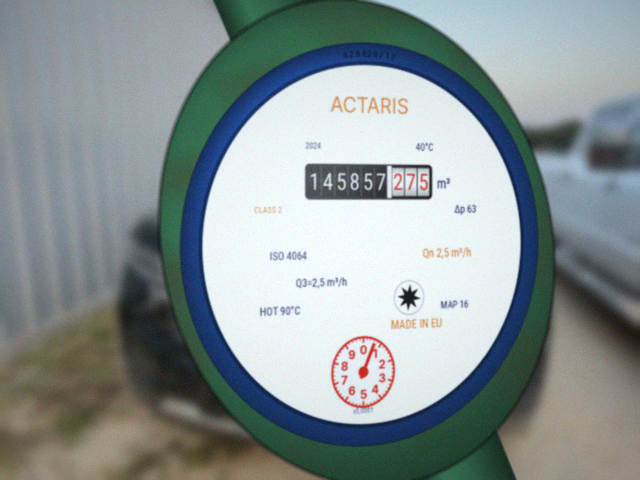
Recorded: 145857.2750 m³
